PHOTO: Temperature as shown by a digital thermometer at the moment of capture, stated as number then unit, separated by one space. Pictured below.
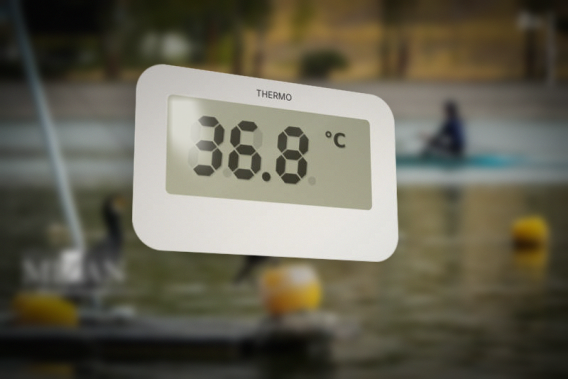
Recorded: 36.8 °C
